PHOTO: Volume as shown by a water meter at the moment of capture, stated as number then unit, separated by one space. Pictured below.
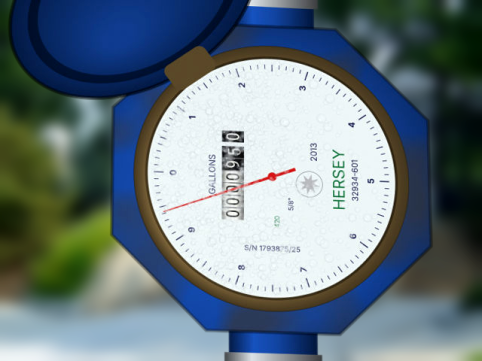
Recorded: 949.4 gal
